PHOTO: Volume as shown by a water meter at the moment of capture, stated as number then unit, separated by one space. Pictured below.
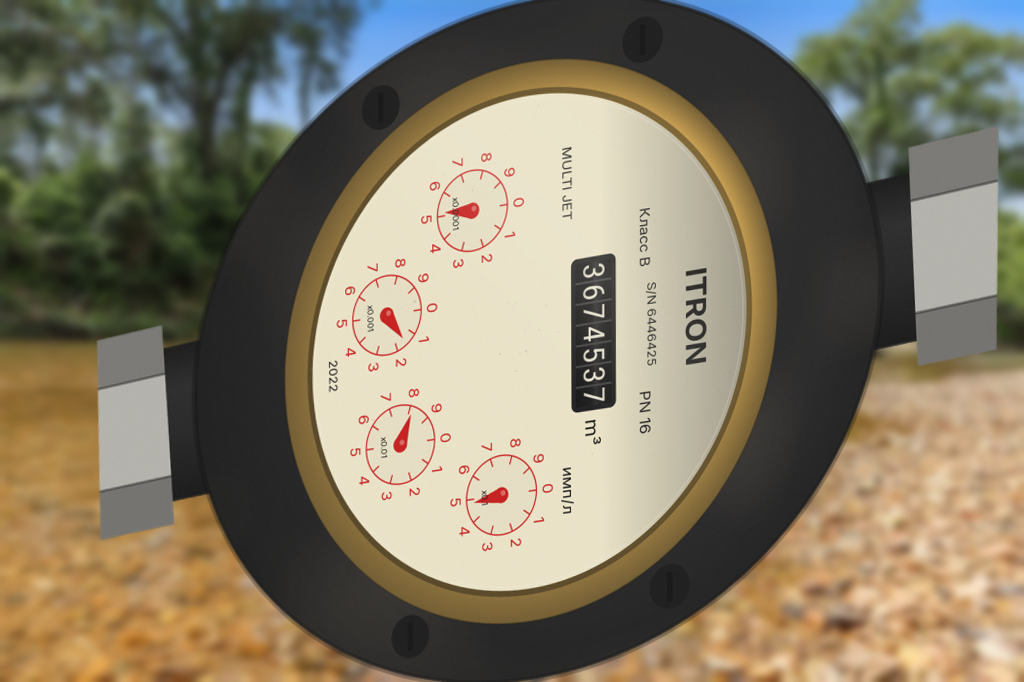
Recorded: 3674537.4815 m³
